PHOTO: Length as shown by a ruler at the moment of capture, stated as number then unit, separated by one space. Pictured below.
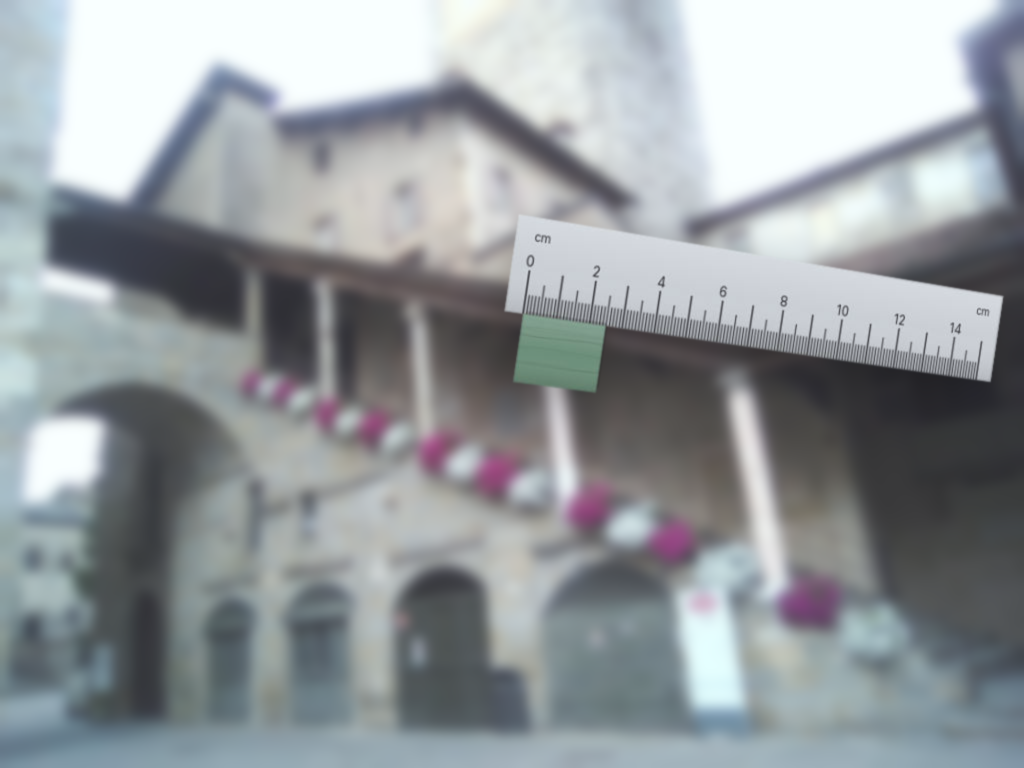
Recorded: 2.5 cm
